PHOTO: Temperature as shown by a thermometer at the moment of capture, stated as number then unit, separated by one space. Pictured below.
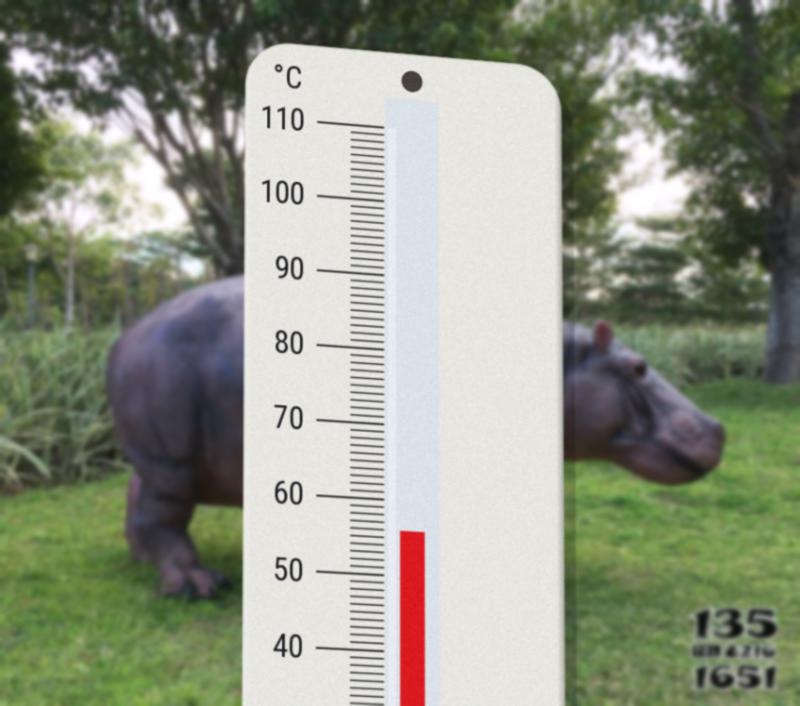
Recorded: 56 °C
